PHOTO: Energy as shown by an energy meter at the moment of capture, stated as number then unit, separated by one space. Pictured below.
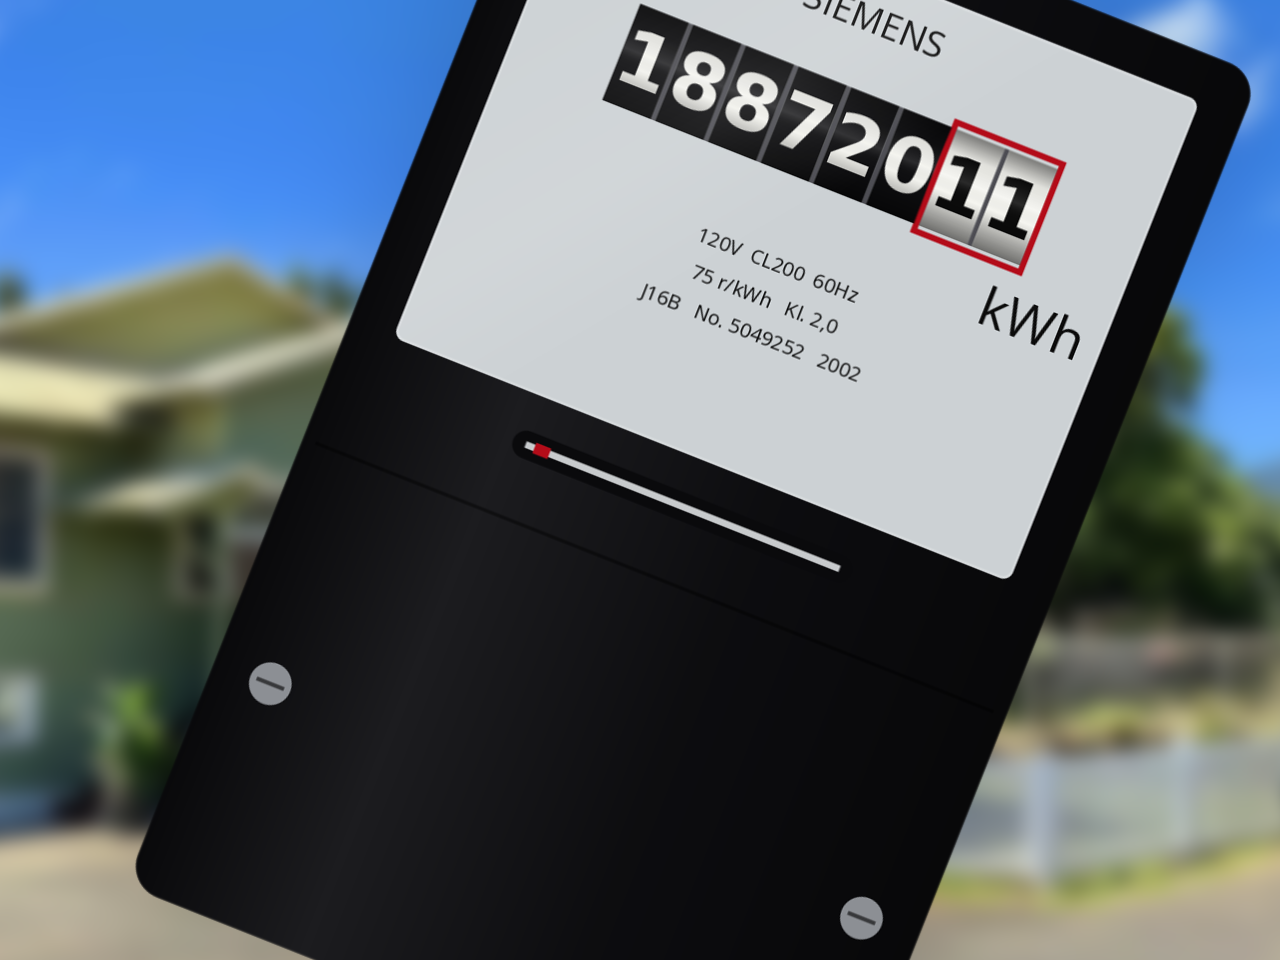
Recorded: 188720.11 kWh
